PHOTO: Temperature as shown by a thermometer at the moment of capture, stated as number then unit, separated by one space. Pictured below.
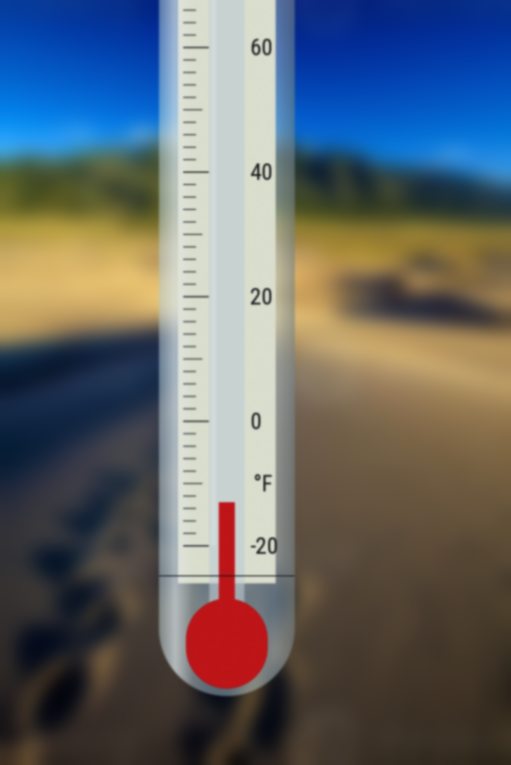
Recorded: -13 °F
